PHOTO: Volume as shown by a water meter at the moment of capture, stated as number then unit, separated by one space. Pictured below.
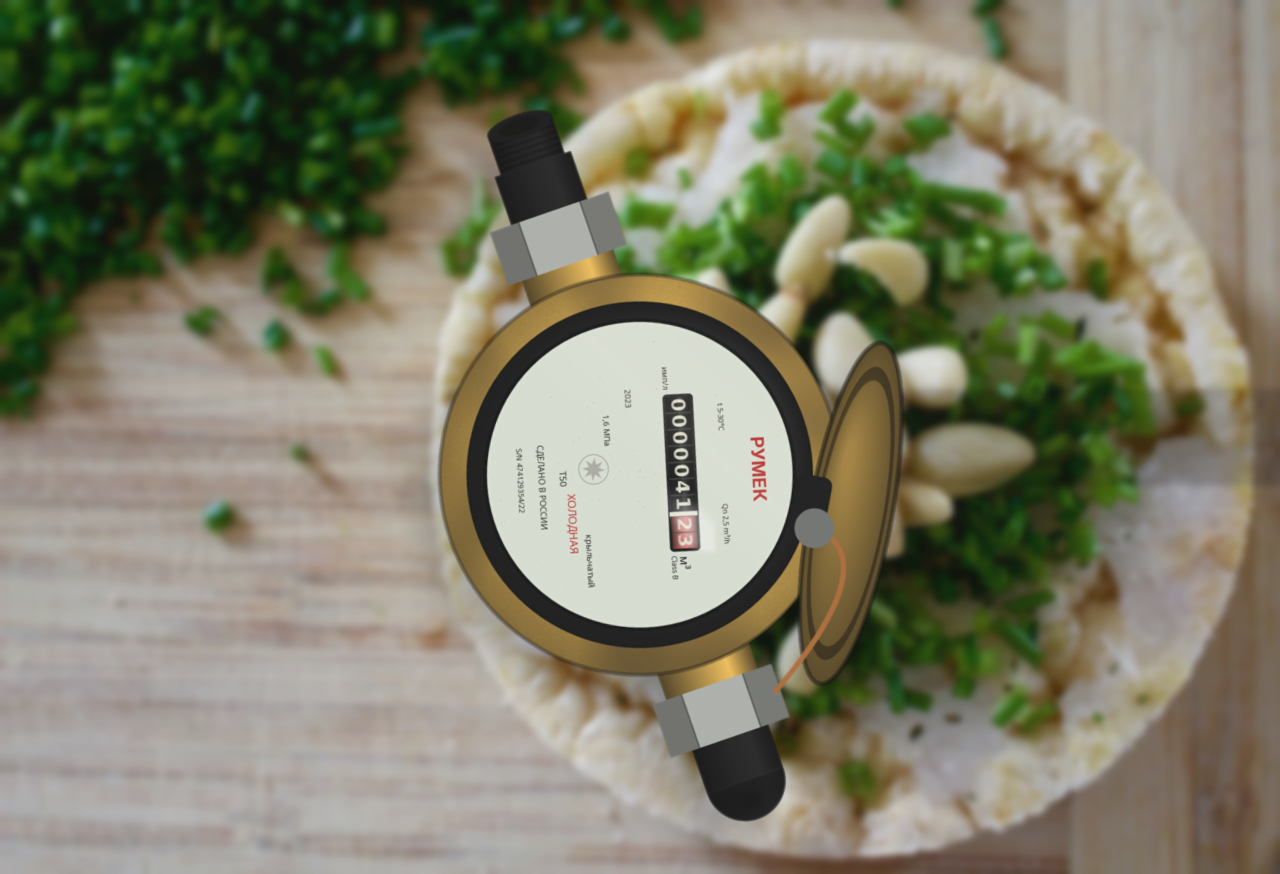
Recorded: 41.23 m³
